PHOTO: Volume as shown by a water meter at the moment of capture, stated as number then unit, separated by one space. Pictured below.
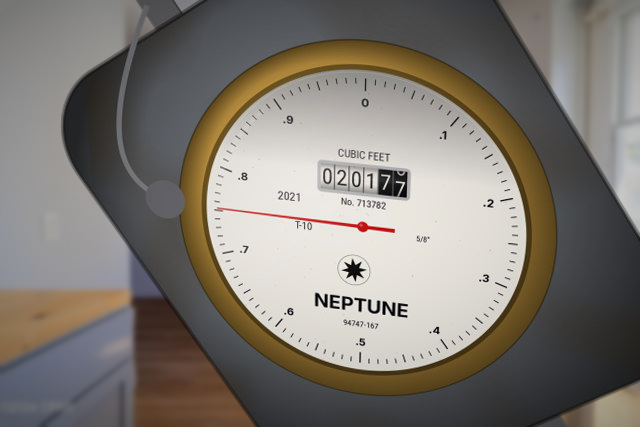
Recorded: 20176.75 ft³
